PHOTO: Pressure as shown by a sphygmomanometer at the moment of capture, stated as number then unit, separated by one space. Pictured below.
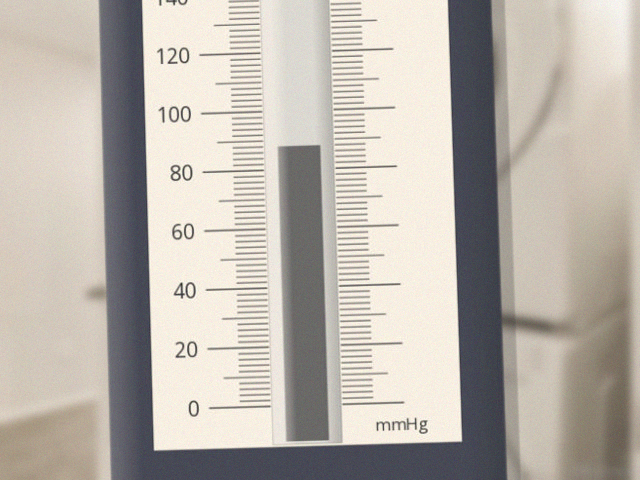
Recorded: 88 mmHg
